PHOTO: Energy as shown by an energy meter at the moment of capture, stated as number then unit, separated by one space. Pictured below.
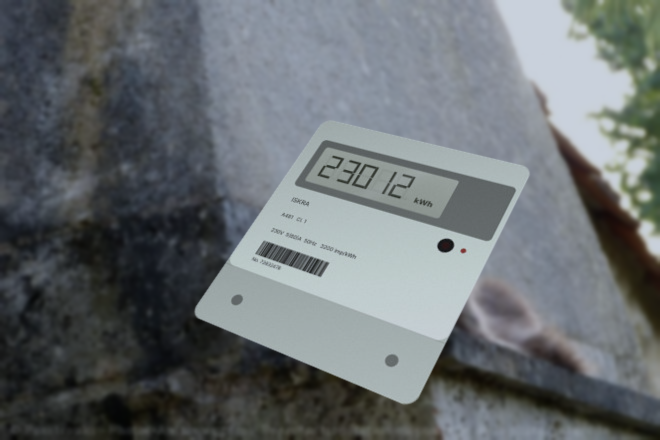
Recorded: 23012 kWh
